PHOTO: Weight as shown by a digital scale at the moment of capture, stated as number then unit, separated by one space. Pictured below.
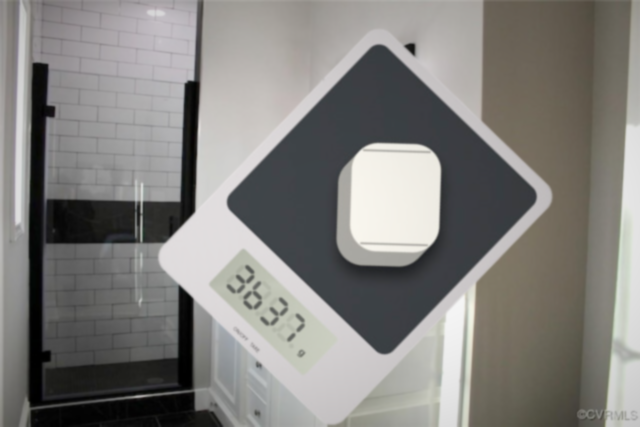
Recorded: 3637 g
